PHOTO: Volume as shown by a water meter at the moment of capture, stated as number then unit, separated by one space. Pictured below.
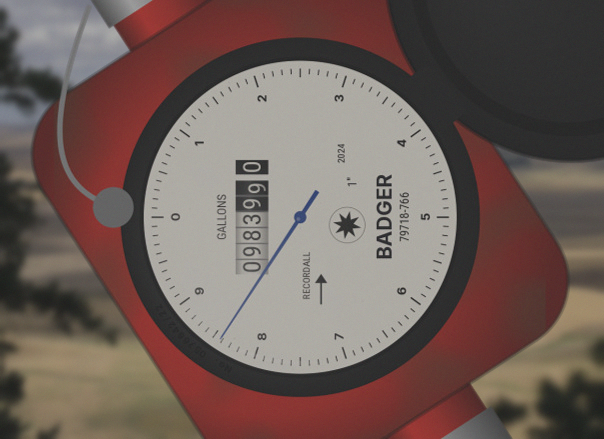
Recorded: 983988.4 gal
